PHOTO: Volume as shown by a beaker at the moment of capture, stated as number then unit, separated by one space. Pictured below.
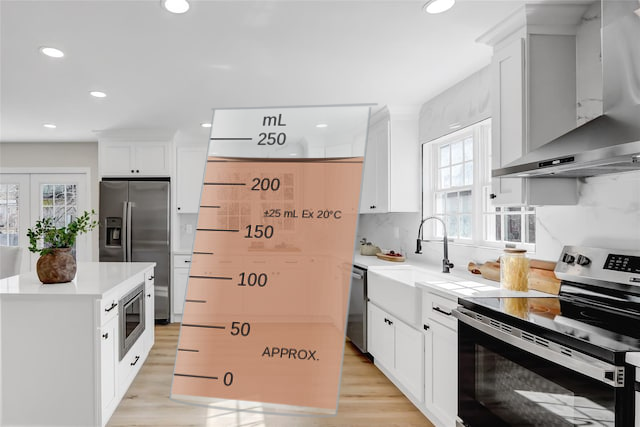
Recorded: 225 mL
